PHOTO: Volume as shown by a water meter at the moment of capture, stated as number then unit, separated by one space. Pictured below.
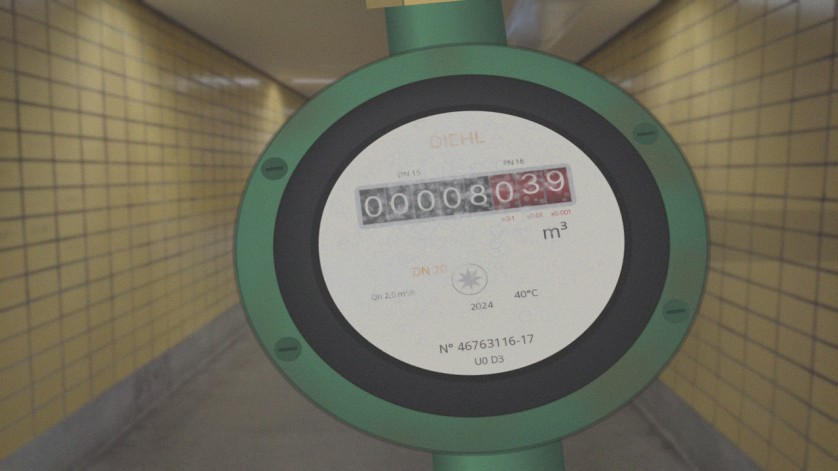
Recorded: 8.039 m³
